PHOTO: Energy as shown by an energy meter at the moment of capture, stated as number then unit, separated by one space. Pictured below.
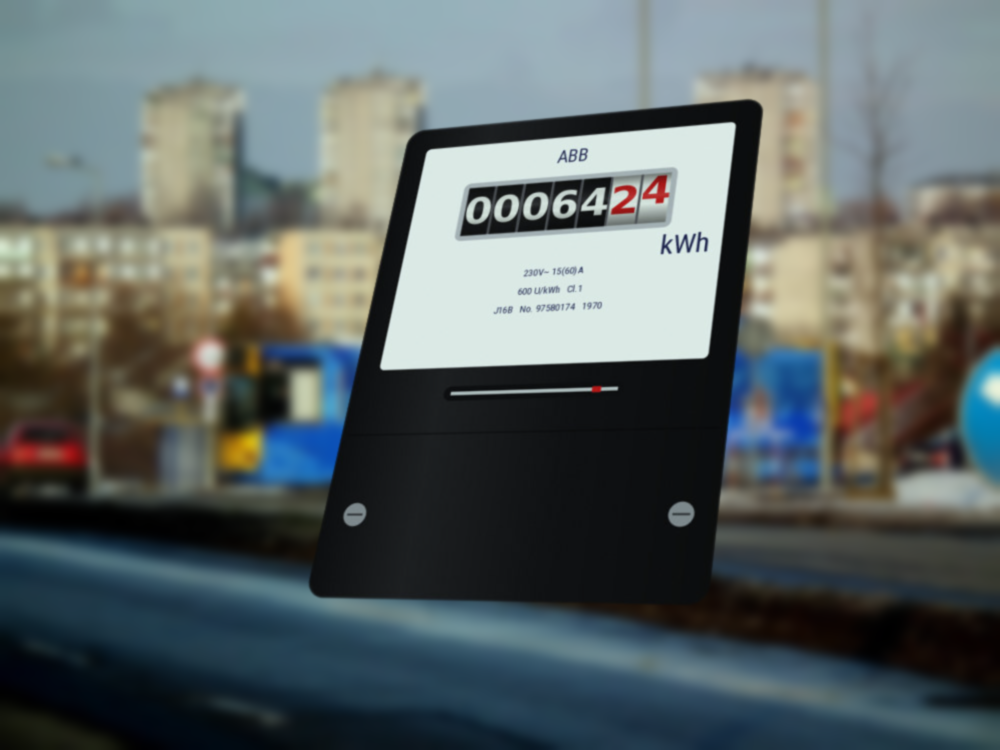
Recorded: 64.24 kWh
